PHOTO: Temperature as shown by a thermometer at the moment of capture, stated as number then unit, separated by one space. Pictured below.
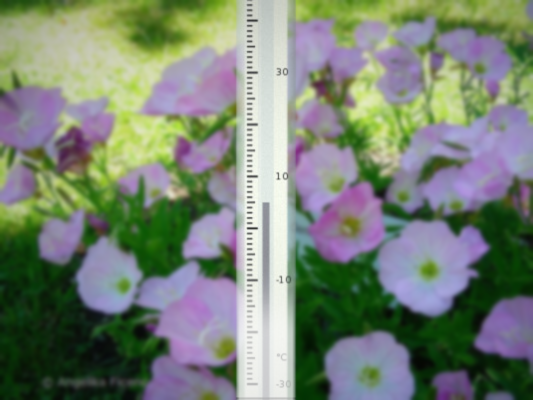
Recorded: 5 °C
